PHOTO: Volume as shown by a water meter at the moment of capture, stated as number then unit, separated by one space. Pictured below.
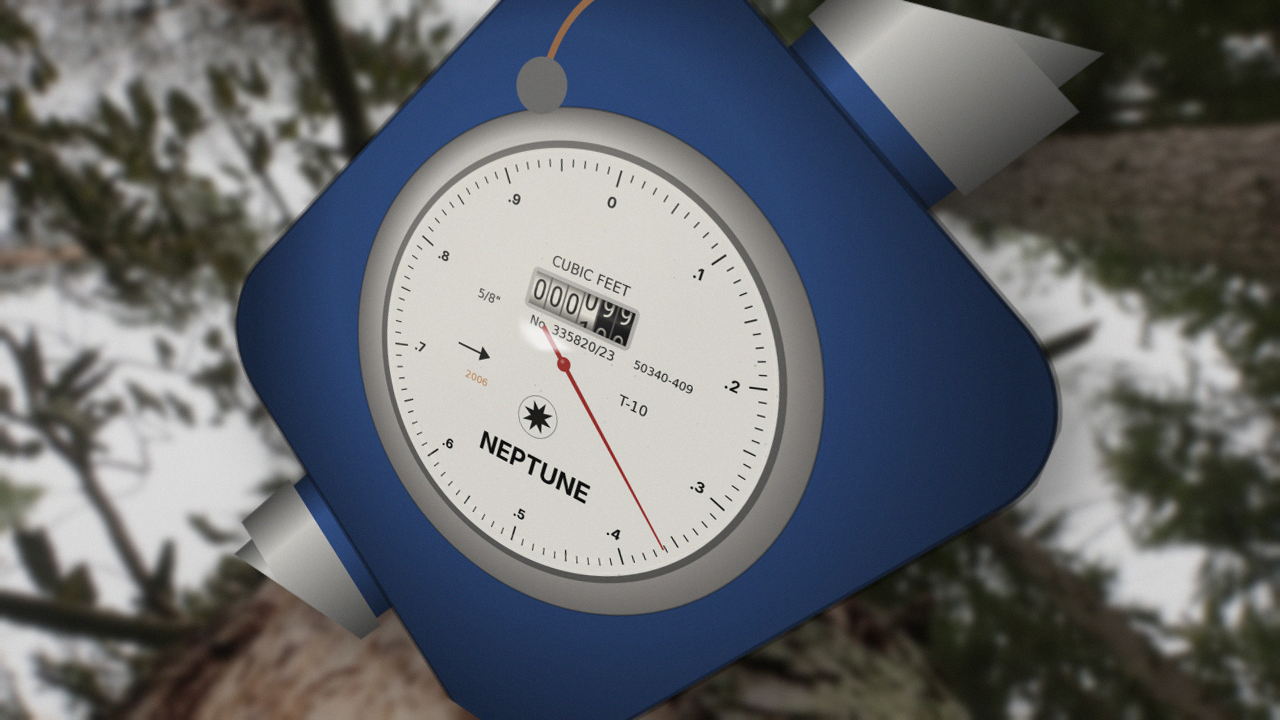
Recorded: 99.36 ft³
